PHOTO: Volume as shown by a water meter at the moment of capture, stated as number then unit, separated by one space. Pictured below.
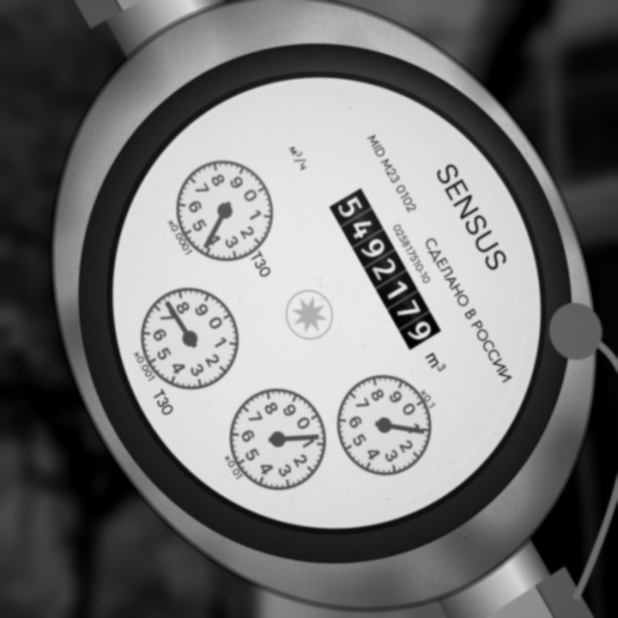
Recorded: 5492179.1074 m³
